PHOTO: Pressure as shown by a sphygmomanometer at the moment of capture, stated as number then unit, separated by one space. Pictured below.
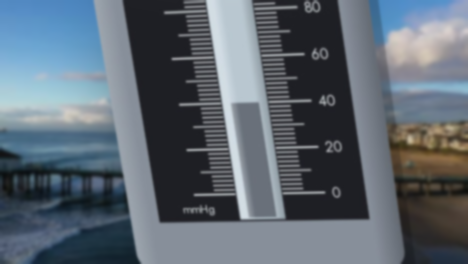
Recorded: 40 mmHg
